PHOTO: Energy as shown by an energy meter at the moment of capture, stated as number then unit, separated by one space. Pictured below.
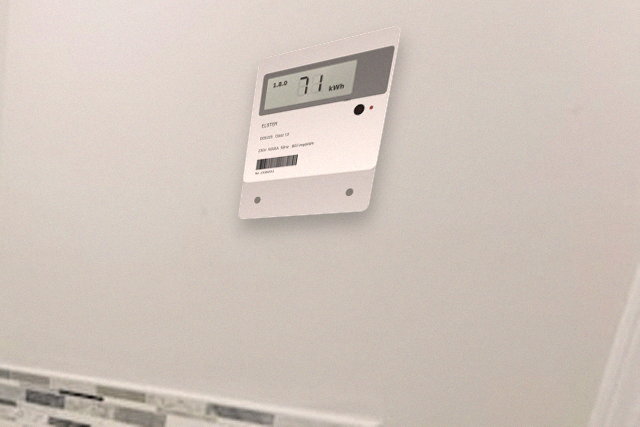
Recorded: 71 kWh
